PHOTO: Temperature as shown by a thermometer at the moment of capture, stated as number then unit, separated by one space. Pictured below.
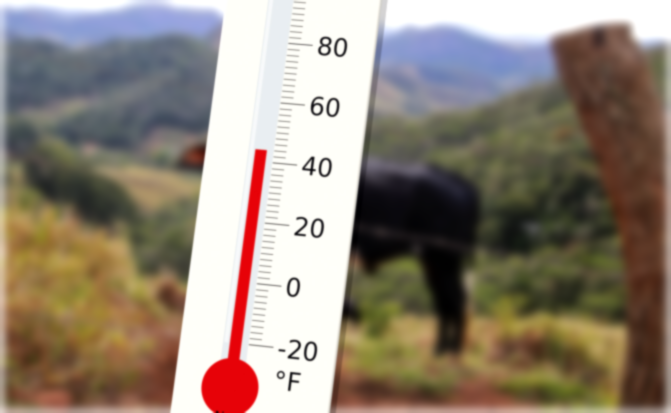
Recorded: 44 °F
